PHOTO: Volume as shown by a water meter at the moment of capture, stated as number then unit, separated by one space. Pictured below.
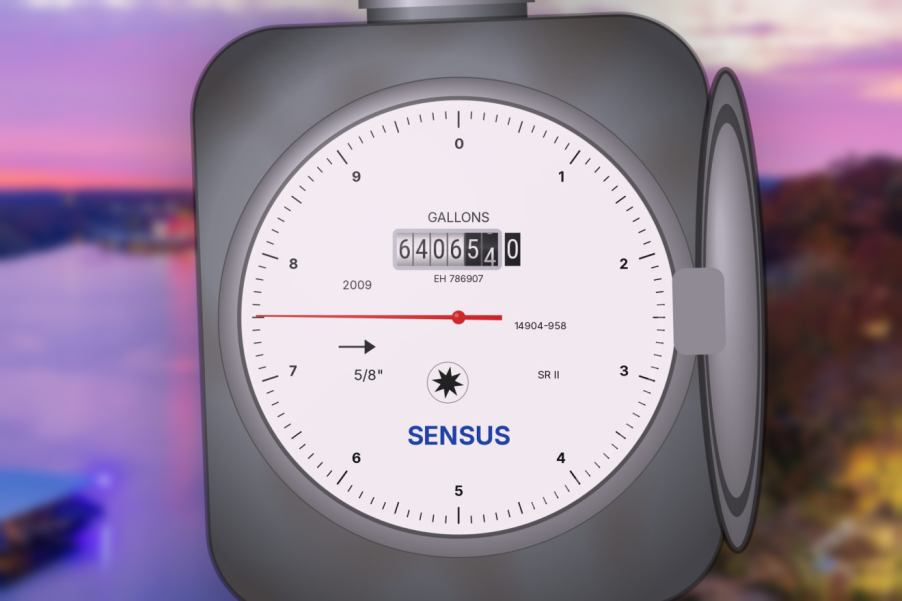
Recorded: 6406537.5 gal
